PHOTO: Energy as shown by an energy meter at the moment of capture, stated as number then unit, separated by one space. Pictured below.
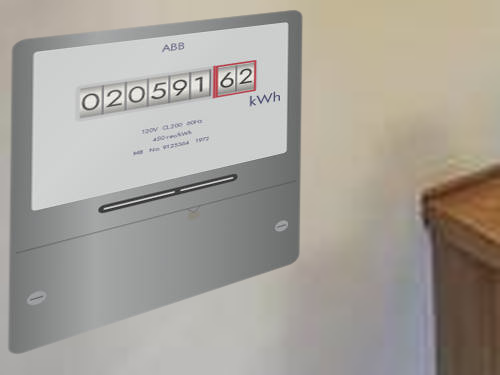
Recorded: 20591.62 kWh
